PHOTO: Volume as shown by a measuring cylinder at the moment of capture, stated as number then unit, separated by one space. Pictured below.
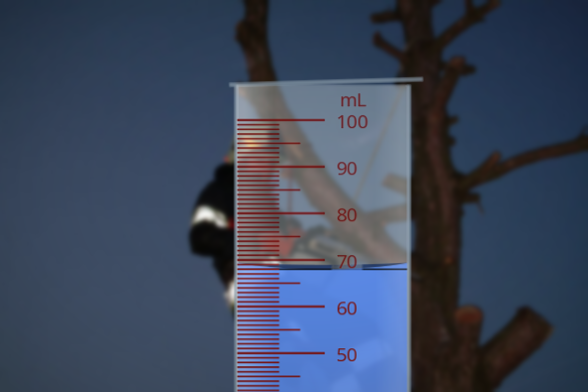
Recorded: 68 mL
